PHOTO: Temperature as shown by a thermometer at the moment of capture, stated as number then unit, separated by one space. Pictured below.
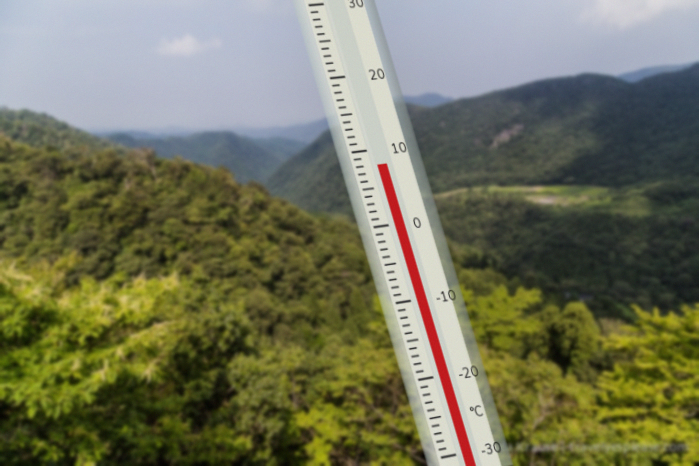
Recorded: 8 °C
